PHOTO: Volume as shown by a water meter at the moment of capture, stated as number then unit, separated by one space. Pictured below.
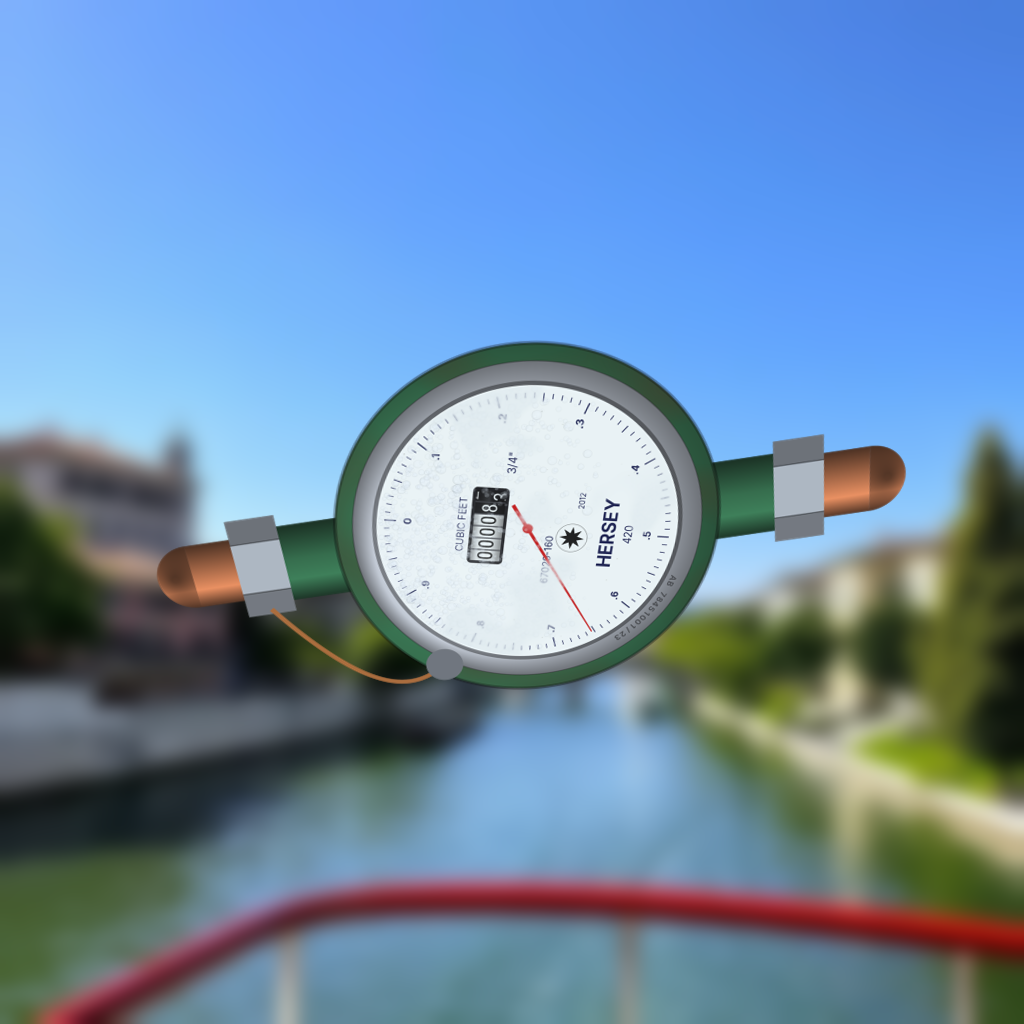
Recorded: 82.65 ft³
